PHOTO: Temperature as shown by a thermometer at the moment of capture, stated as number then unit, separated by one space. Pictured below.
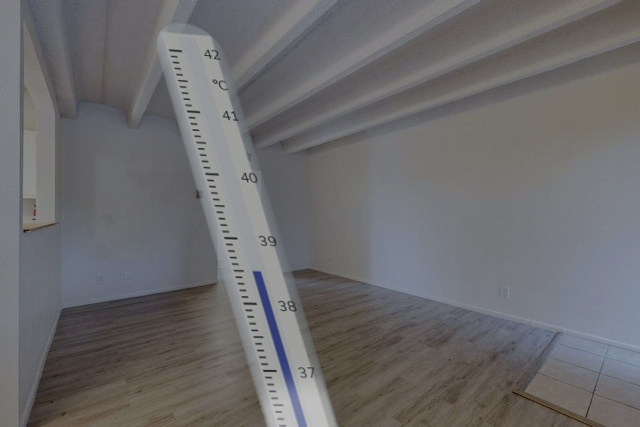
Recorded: 38.5 °C
